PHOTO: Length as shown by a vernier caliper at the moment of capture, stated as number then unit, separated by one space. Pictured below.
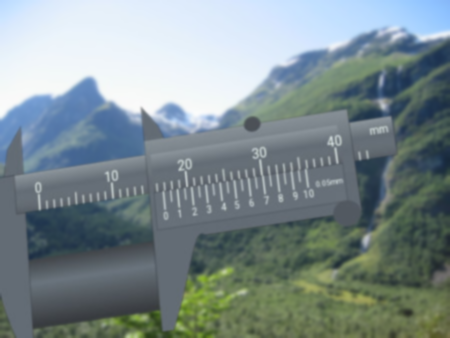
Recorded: 16.8 mm
